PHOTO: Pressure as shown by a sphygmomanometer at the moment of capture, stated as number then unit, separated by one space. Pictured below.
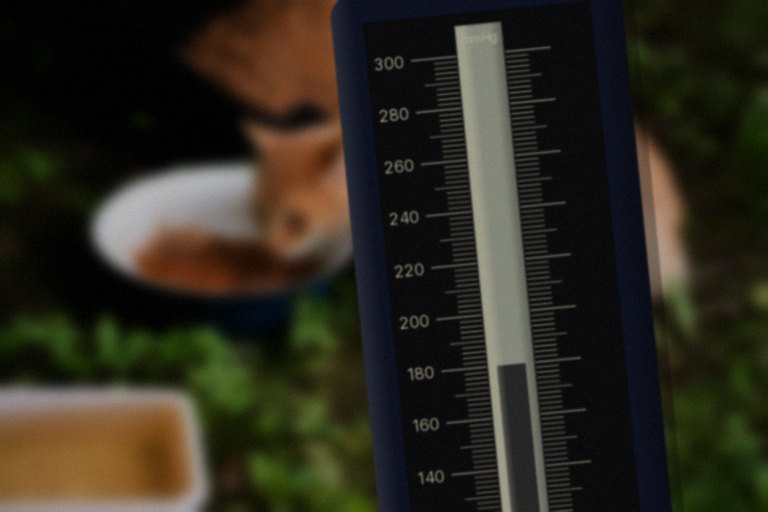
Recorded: 180 mmHg
